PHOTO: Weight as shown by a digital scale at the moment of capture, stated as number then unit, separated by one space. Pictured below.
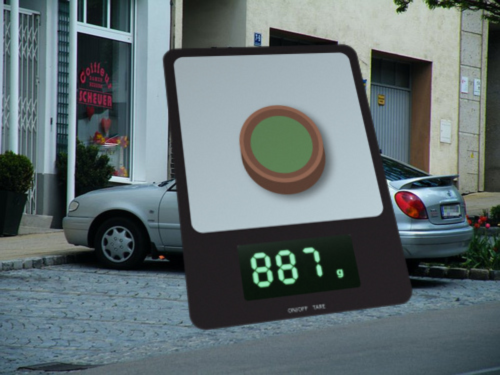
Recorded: 887 g
